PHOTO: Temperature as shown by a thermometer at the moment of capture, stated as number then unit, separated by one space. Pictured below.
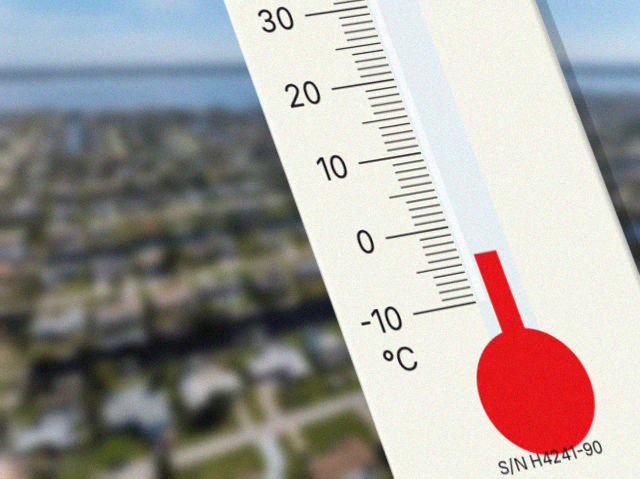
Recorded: -4 °C
